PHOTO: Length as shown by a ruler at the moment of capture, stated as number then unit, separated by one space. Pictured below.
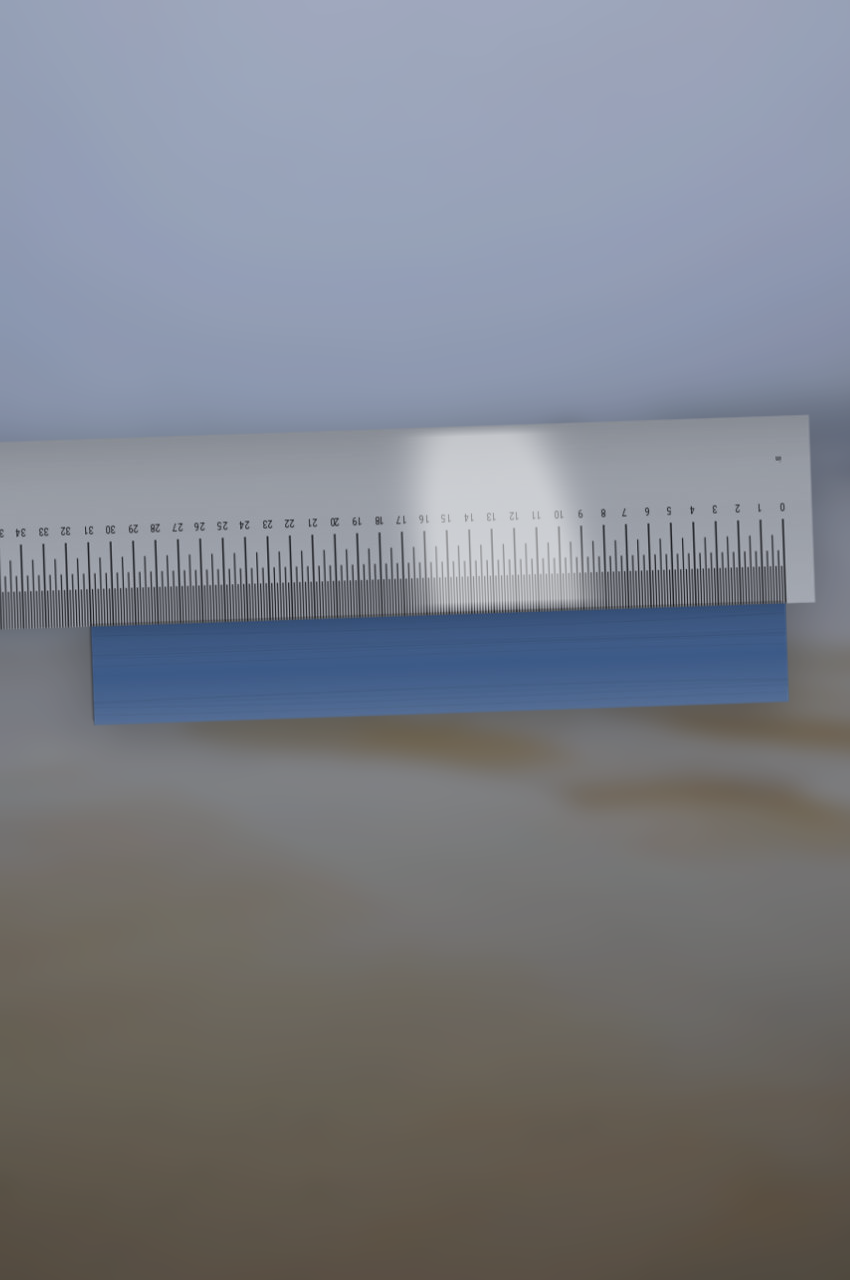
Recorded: 31 in
